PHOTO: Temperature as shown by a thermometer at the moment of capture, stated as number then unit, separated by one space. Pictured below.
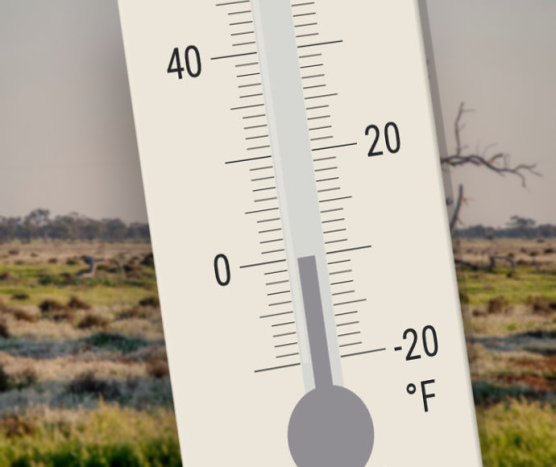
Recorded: 0 °F
